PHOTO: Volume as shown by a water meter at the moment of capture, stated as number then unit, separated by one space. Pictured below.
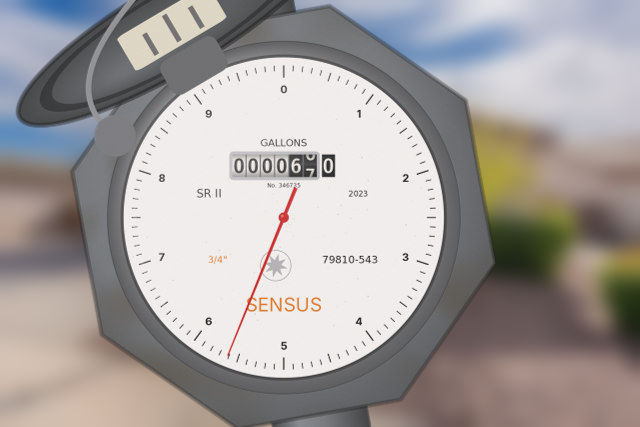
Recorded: 665.6 gal
